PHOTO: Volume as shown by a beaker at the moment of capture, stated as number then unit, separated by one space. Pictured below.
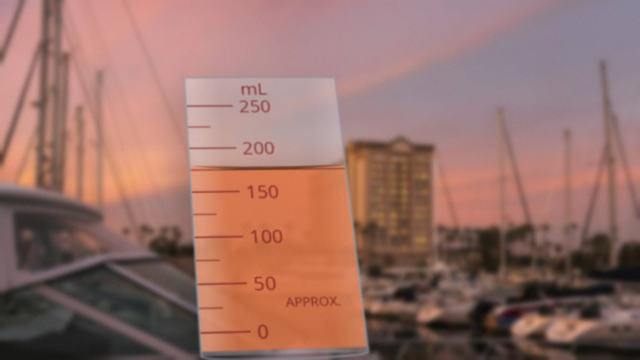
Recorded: 175 mL
